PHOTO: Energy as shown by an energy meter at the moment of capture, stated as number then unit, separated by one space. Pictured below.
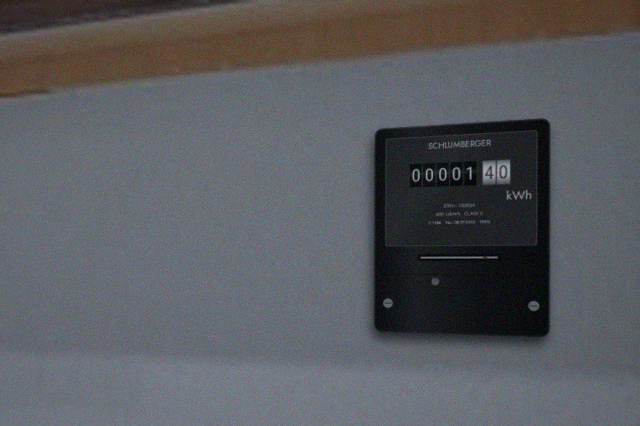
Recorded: 1.40 kWh
